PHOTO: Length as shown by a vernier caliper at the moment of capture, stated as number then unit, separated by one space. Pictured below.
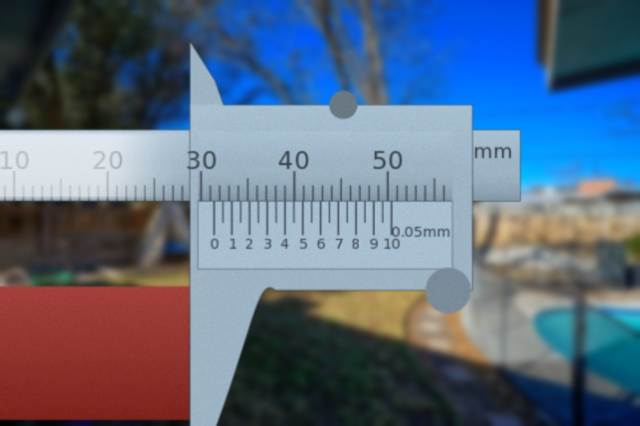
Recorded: 31.4 mm
